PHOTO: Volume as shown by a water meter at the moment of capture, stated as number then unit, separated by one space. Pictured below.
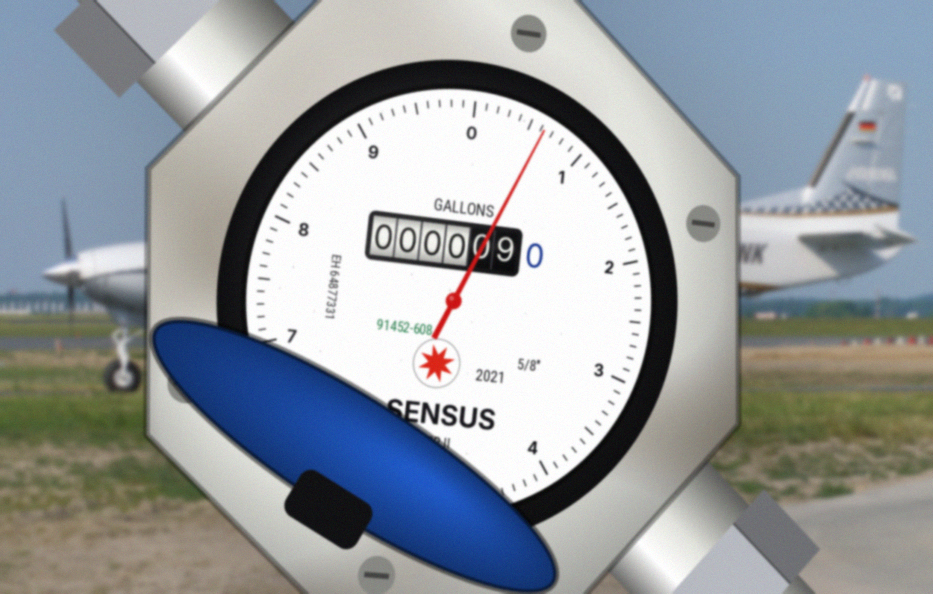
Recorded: 90.6 gal
